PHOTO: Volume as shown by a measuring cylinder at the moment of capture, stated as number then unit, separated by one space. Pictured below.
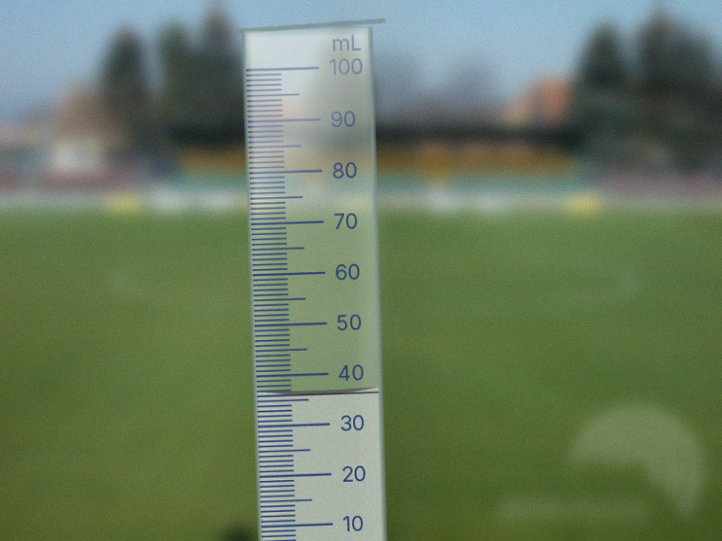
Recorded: 36 mL
